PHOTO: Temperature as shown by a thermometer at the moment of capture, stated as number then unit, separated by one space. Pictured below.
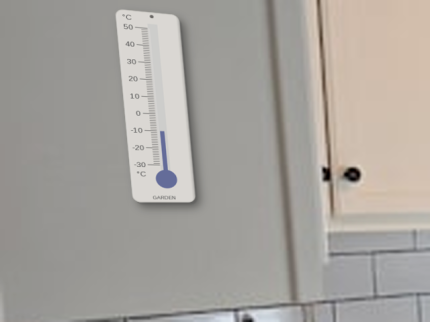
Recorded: -10 °C
